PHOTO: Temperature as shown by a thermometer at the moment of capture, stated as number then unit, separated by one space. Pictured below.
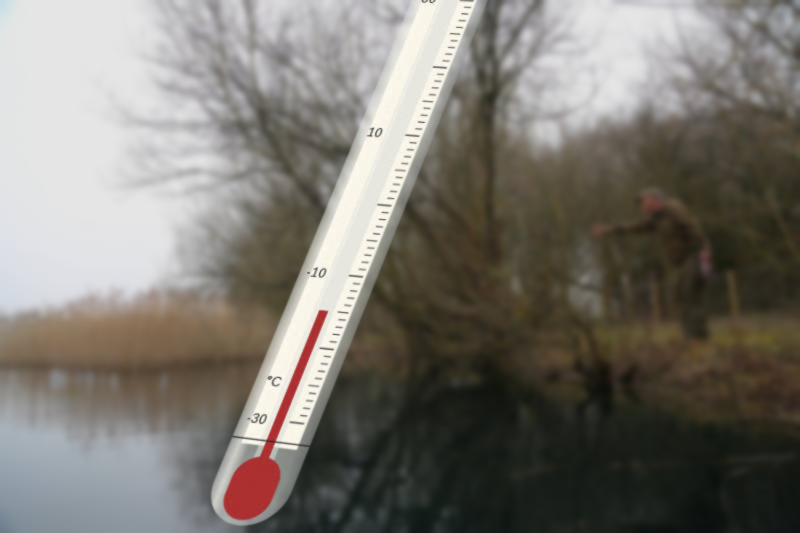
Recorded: -15 °C
